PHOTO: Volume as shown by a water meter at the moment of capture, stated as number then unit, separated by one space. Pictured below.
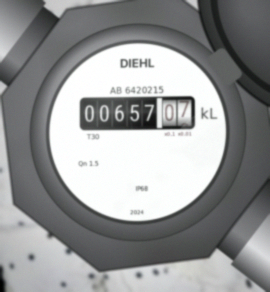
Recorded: 657.07 kL
